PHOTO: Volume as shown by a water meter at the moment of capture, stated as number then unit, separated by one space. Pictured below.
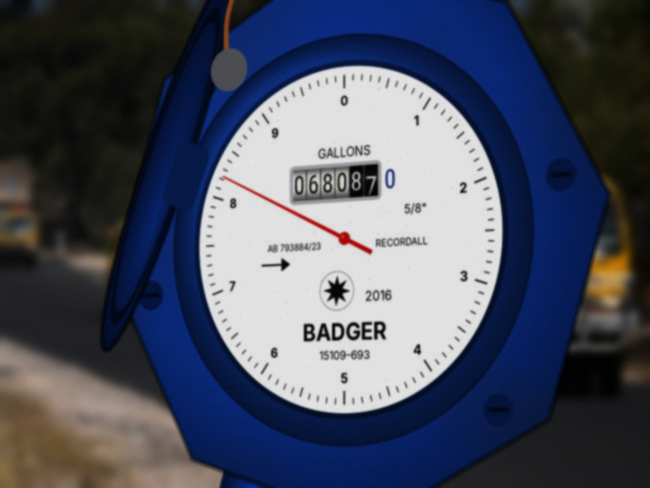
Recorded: 680868.2 gal
